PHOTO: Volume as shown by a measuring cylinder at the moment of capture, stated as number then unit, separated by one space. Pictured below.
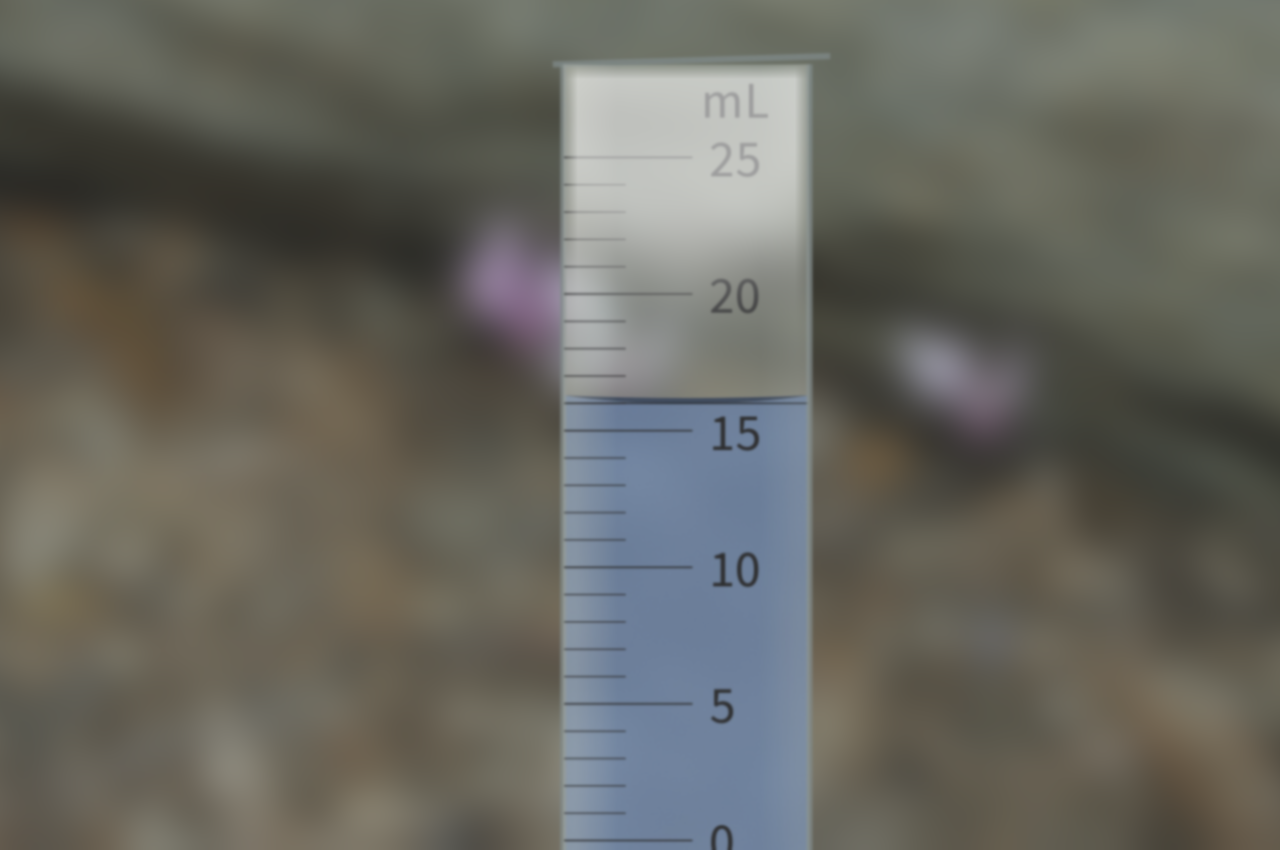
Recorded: 16 mL
